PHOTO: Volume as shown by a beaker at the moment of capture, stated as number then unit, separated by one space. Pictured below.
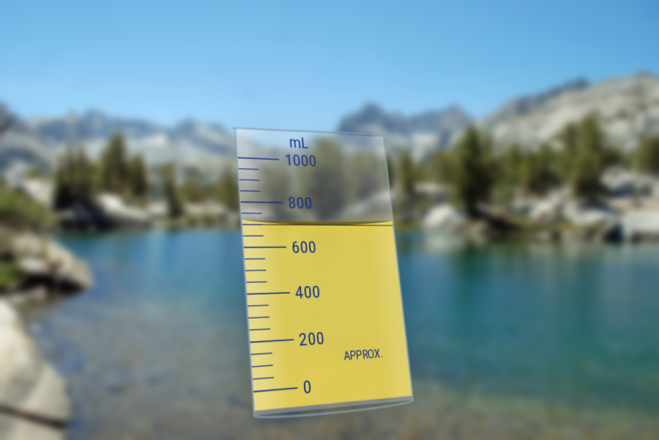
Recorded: 700 mL
